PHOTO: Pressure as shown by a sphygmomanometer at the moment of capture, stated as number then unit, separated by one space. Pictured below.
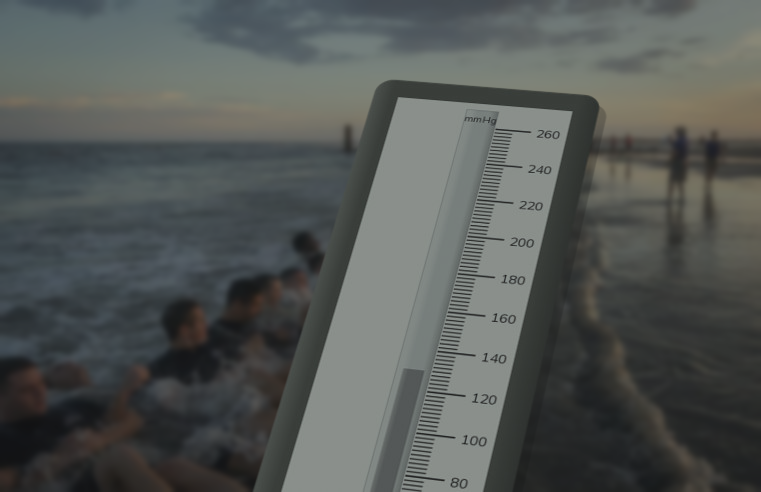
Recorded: 130 mmHg
